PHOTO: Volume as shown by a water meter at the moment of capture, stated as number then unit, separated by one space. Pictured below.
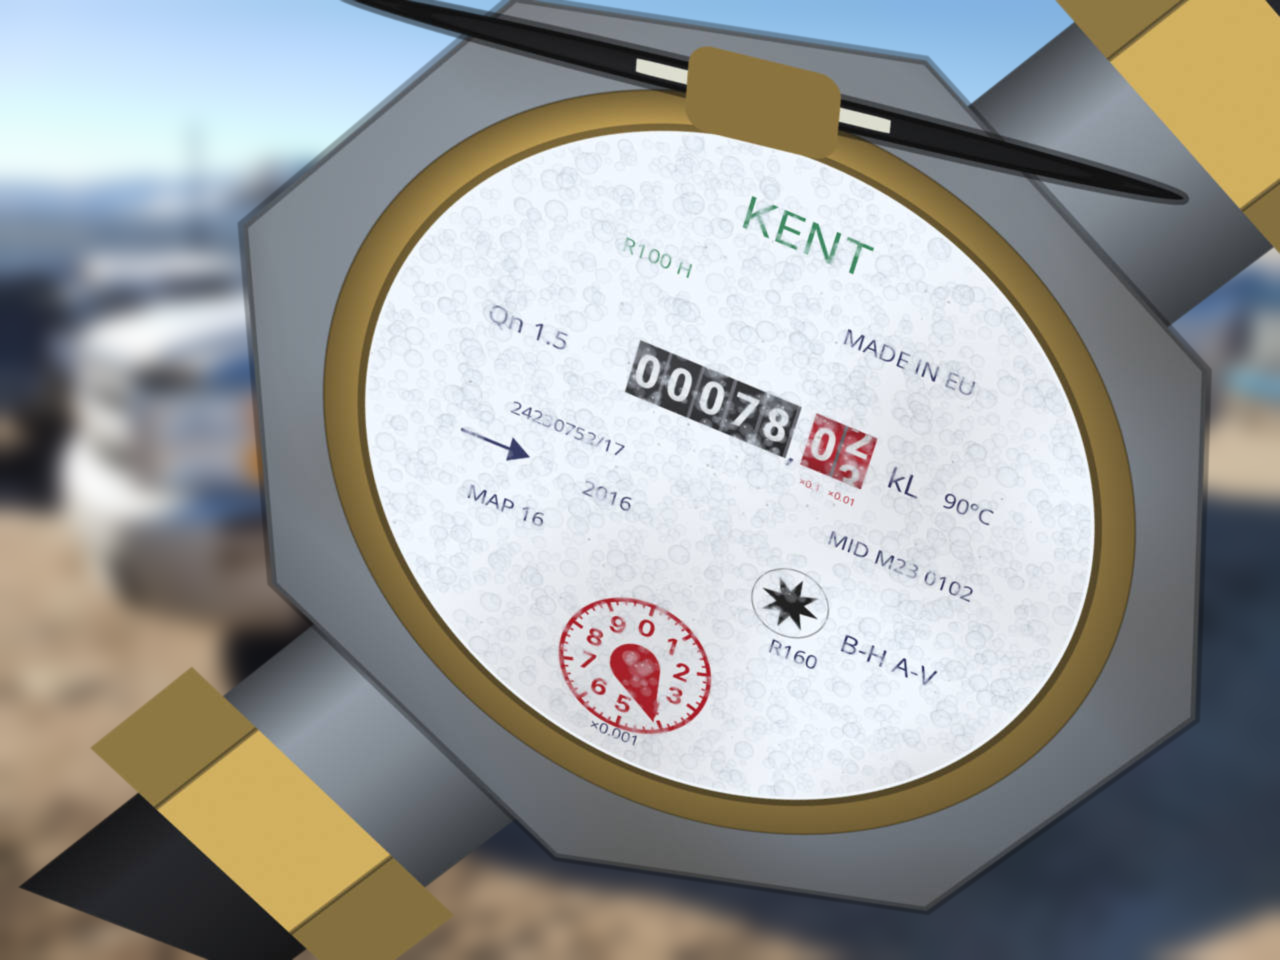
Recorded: 78.024 kL
